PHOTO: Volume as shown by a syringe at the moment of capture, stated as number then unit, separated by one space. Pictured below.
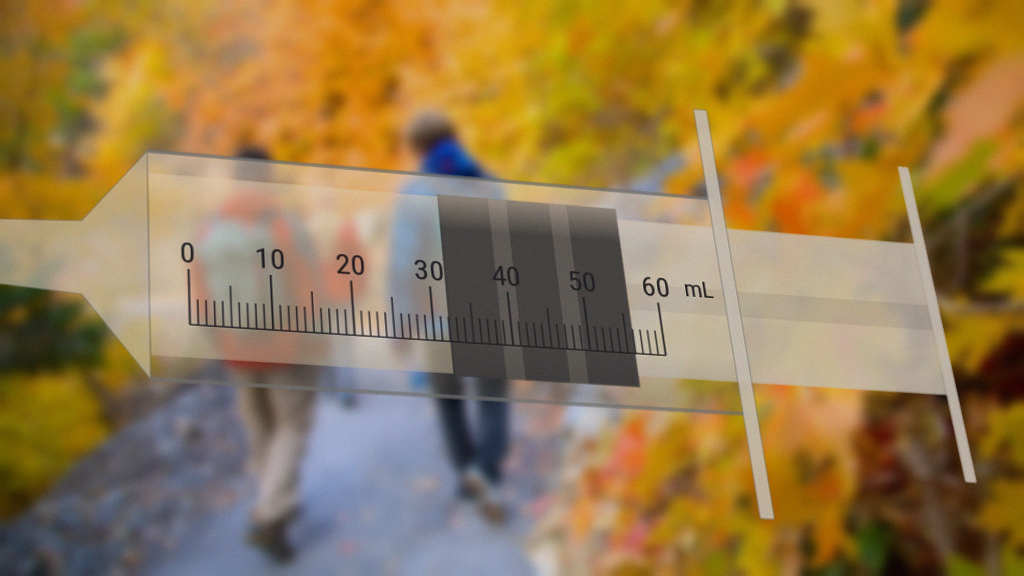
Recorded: 32 mL
